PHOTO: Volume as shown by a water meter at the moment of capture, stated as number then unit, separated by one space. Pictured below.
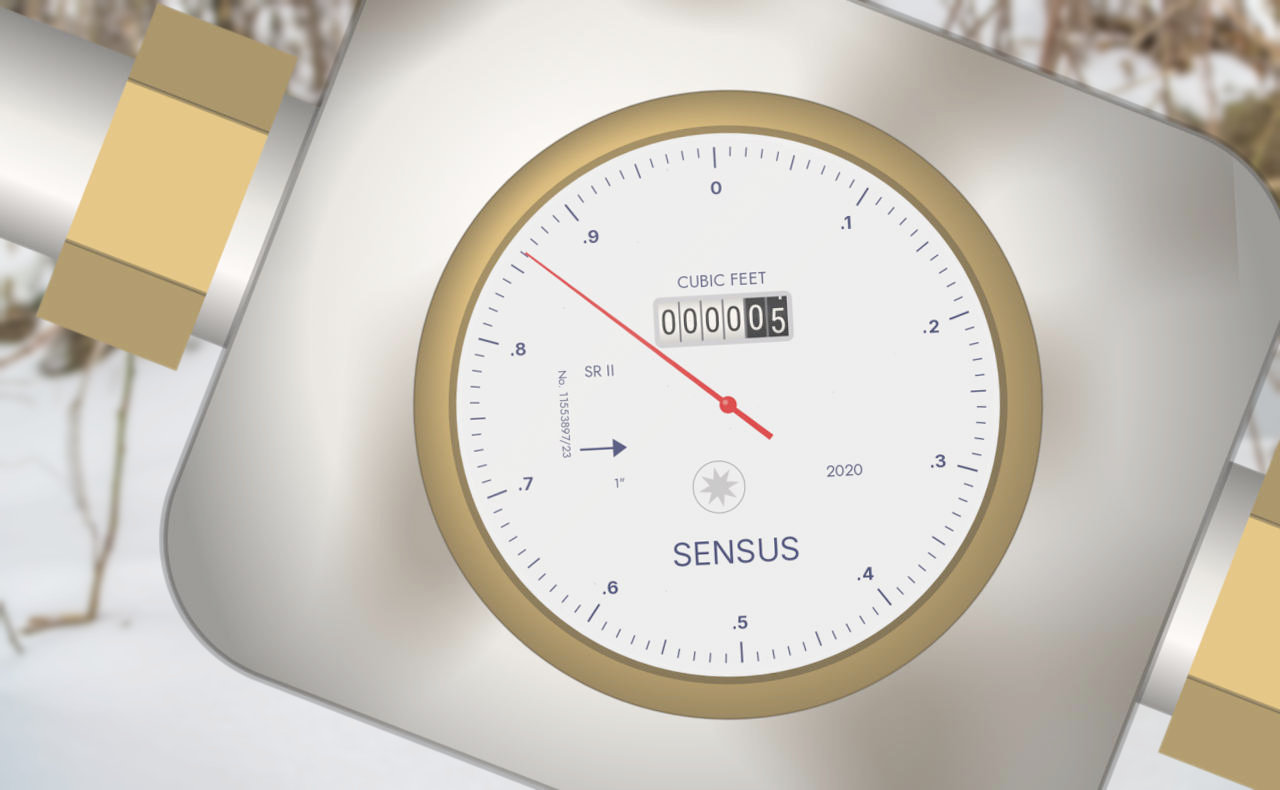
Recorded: 4.86 ft³
